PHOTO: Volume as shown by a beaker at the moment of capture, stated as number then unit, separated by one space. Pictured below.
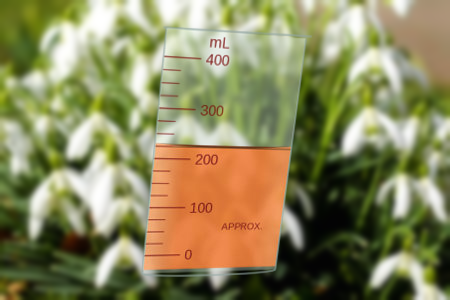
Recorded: 225 mL
